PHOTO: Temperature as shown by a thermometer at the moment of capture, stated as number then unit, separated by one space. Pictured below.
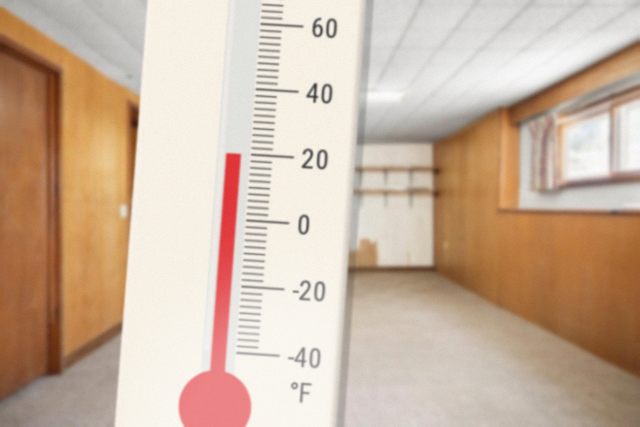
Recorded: 20 °F
